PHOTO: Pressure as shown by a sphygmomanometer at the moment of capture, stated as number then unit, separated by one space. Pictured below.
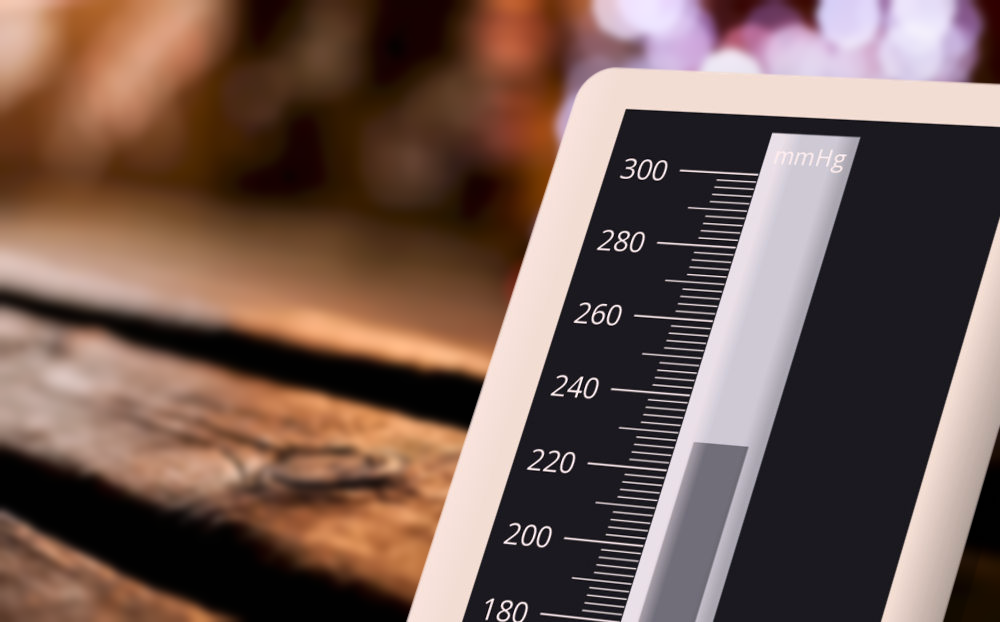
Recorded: 228 mmHg
